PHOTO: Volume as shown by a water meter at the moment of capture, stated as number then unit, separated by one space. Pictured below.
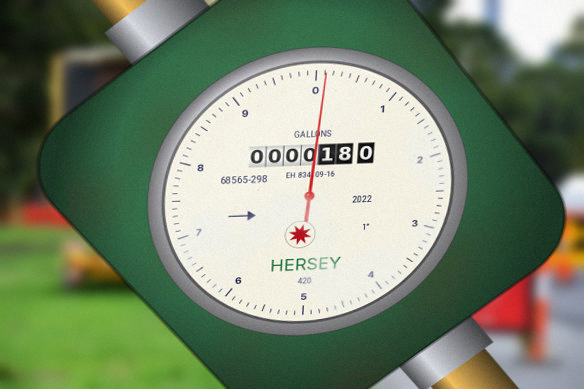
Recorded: 180.1 gal
